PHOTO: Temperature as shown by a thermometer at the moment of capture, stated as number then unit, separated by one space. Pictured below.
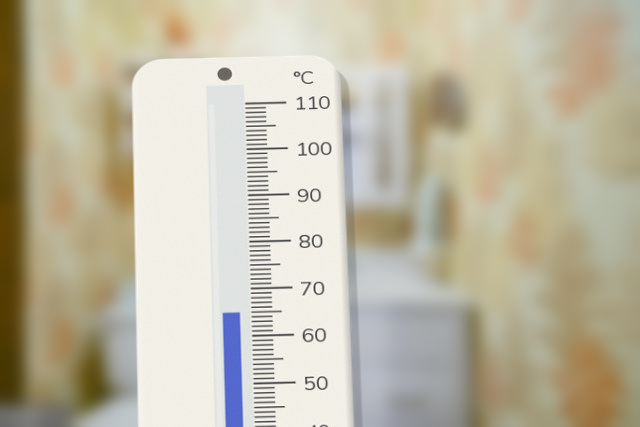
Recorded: 65 °C
